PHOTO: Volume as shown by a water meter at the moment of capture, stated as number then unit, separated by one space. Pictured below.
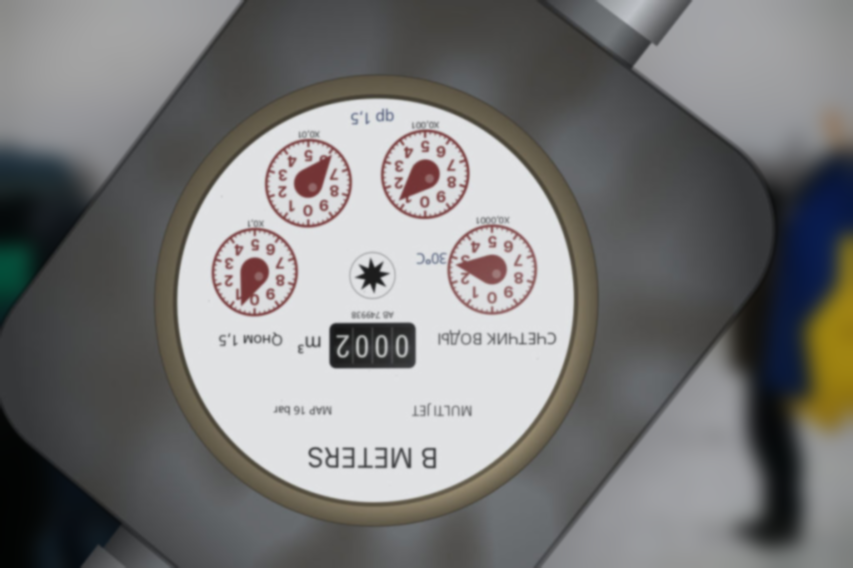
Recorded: 2.0612 m³
